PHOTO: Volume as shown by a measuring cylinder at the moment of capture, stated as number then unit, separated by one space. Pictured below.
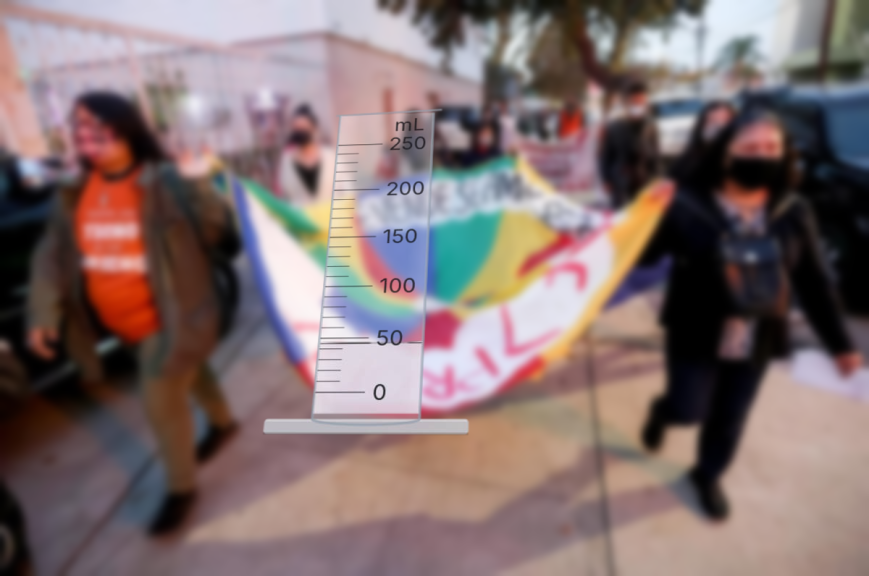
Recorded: 45 mL
